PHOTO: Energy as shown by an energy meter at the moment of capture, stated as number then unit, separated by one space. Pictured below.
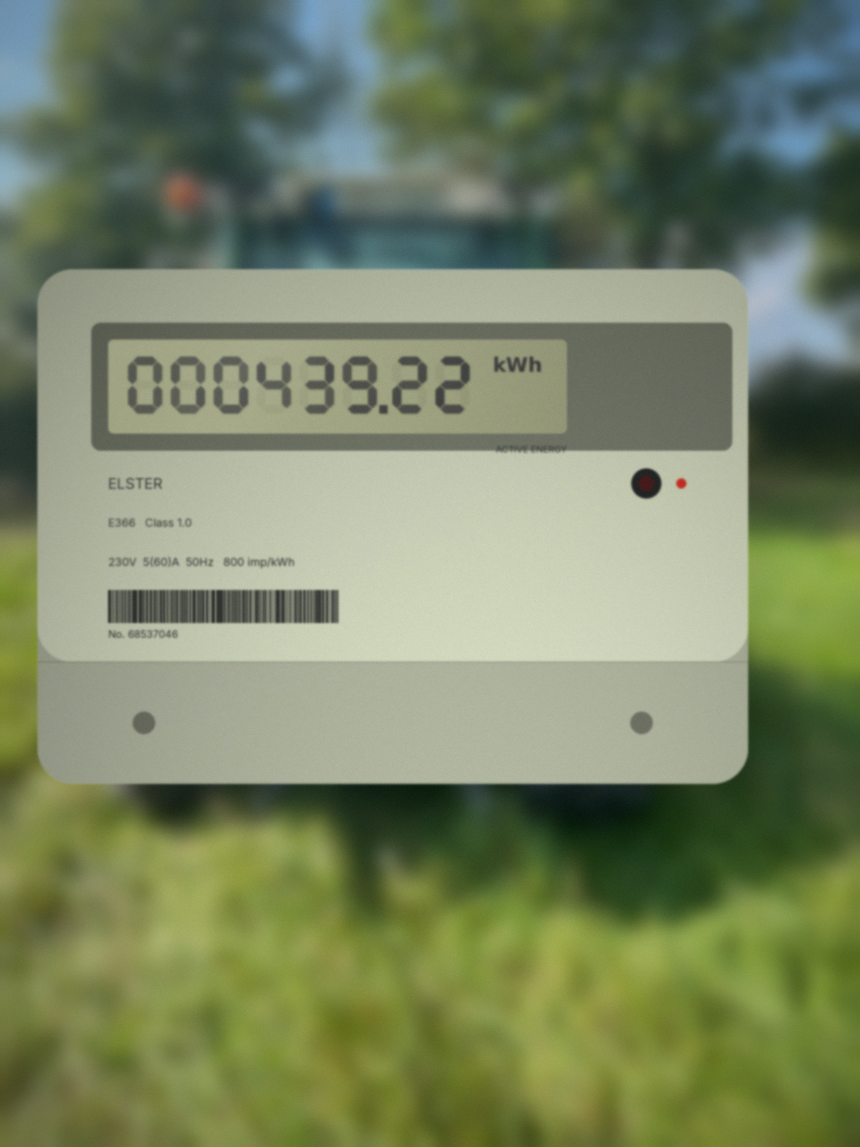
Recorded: 439.22 kWh
